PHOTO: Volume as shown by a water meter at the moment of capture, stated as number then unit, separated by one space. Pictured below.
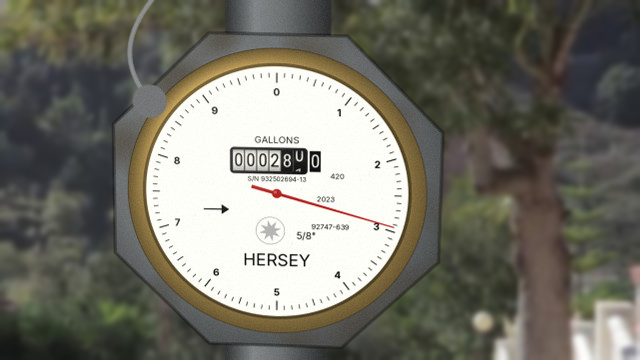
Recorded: 2802.9 gal
